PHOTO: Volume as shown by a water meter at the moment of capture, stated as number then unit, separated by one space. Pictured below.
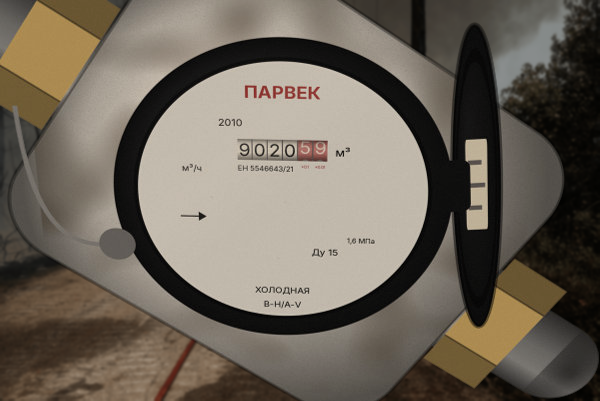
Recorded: 9020.59 m³
